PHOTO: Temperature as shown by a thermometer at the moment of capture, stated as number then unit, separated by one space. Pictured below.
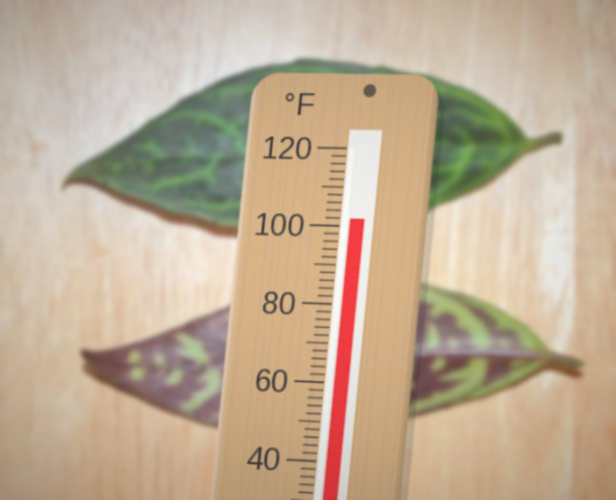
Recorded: 102 °F
